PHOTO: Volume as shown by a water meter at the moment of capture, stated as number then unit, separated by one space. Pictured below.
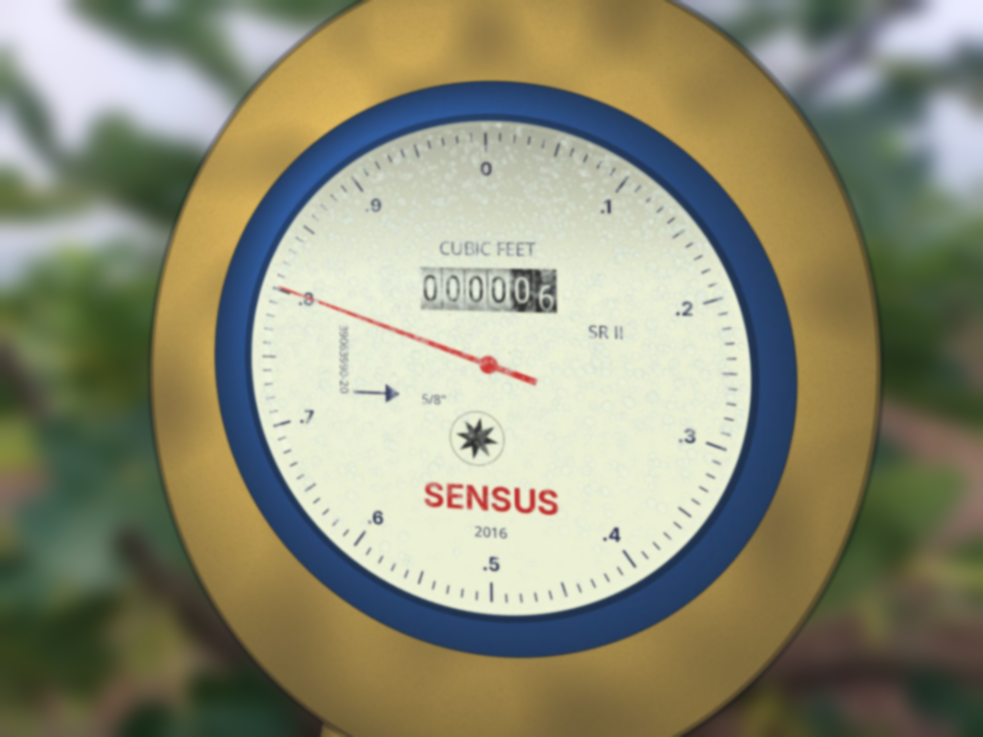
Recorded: 5.80 ft³
